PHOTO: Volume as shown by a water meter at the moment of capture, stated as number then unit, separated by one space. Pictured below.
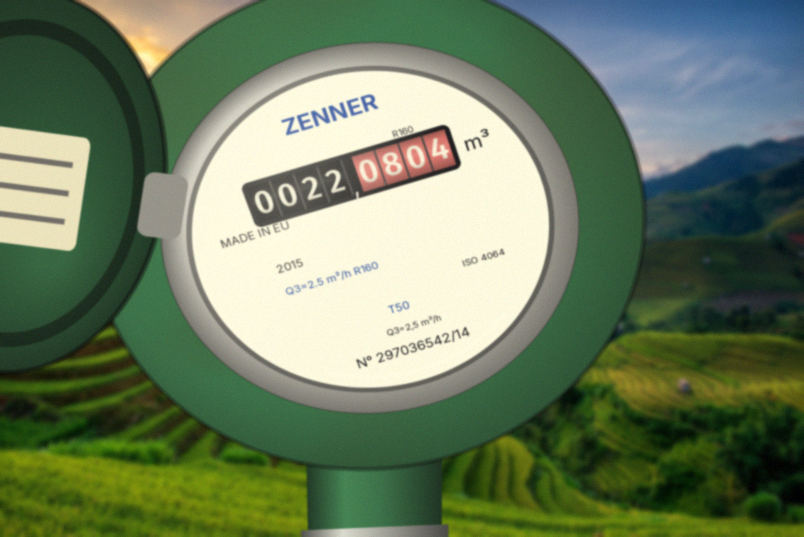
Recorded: 22.0804 m³
